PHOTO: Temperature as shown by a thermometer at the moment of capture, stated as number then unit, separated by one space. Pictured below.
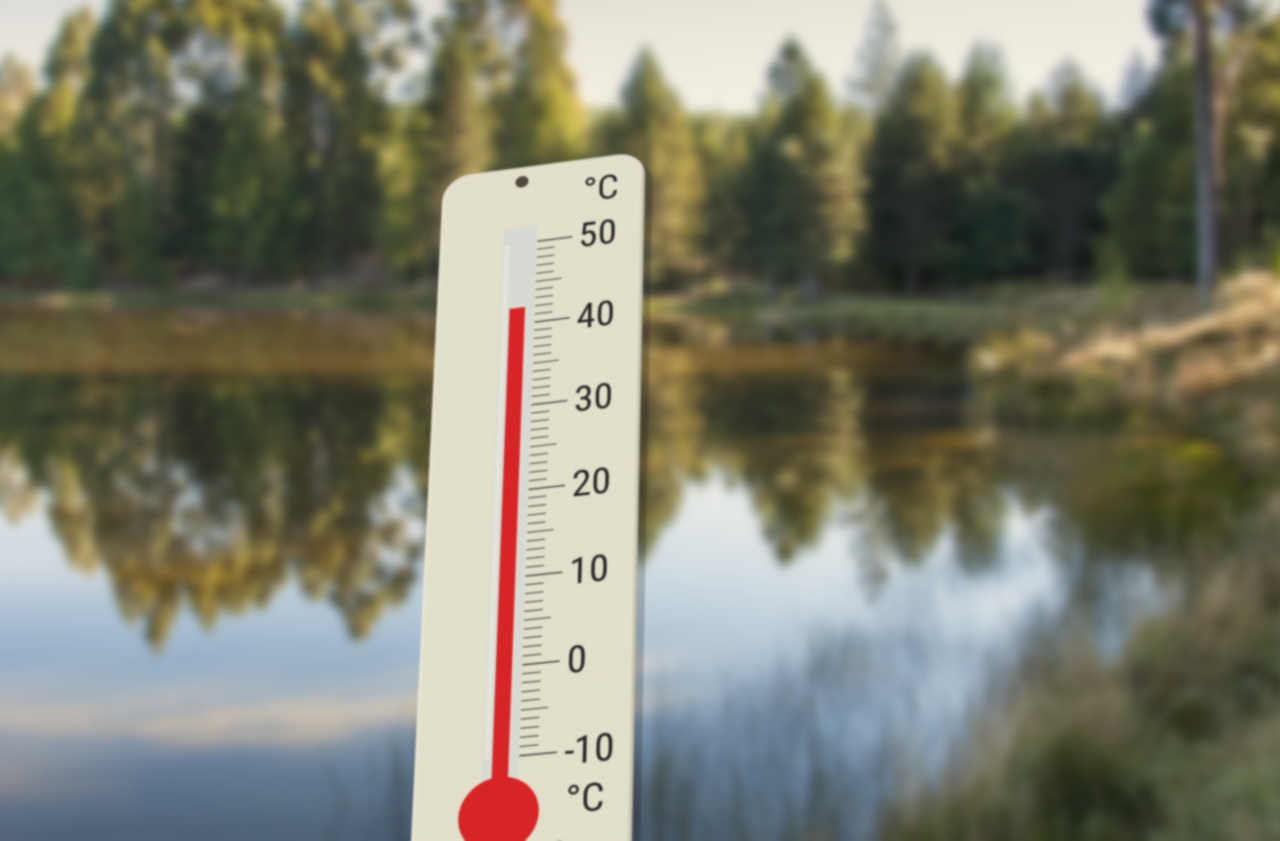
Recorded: 42 °C
